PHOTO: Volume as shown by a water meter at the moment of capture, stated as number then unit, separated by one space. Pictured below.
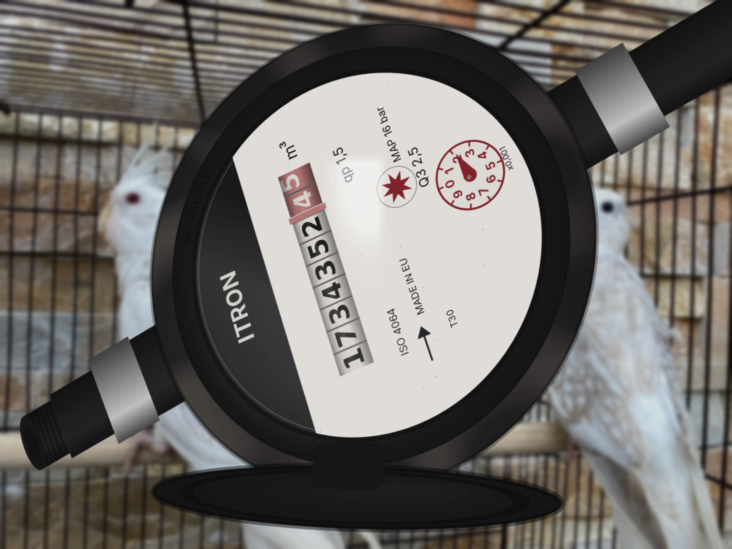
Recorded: 1734352.452 m³
